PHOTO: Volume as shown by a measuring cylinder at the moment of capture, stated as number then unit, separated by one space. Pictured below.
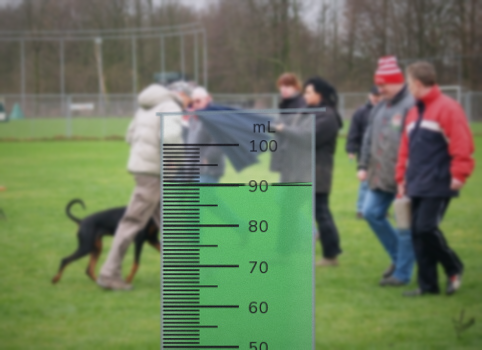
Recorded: 90 mL
